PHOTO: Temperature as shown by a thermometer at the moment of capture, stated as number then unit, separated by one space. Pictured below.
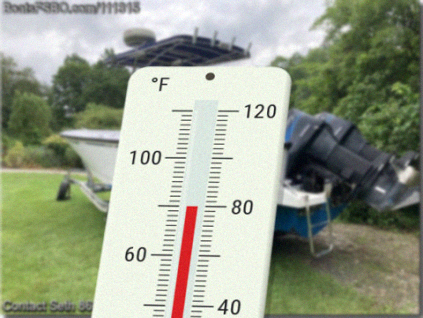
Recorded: 80 °F
